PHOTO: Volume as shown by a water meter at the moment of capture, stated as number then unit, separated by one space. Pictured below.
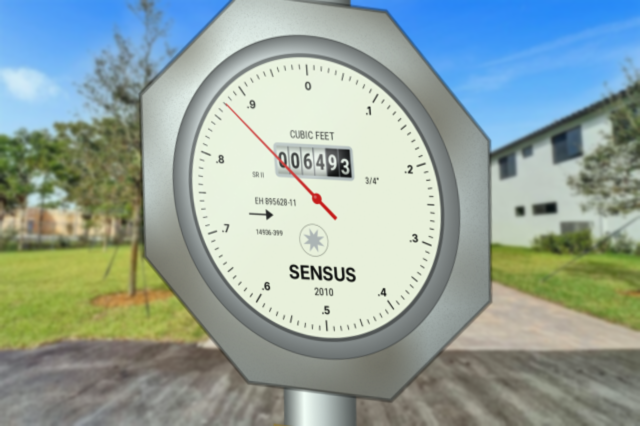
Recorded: 6492.87 ft³
